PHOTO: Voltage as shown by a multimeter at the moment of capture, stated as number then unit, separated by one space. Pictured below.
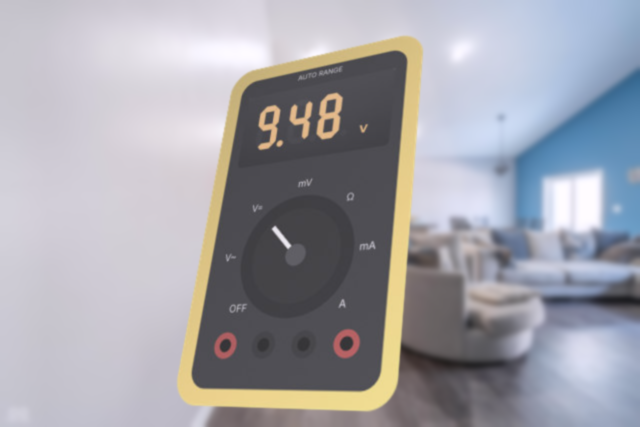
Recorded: 9.48 V
